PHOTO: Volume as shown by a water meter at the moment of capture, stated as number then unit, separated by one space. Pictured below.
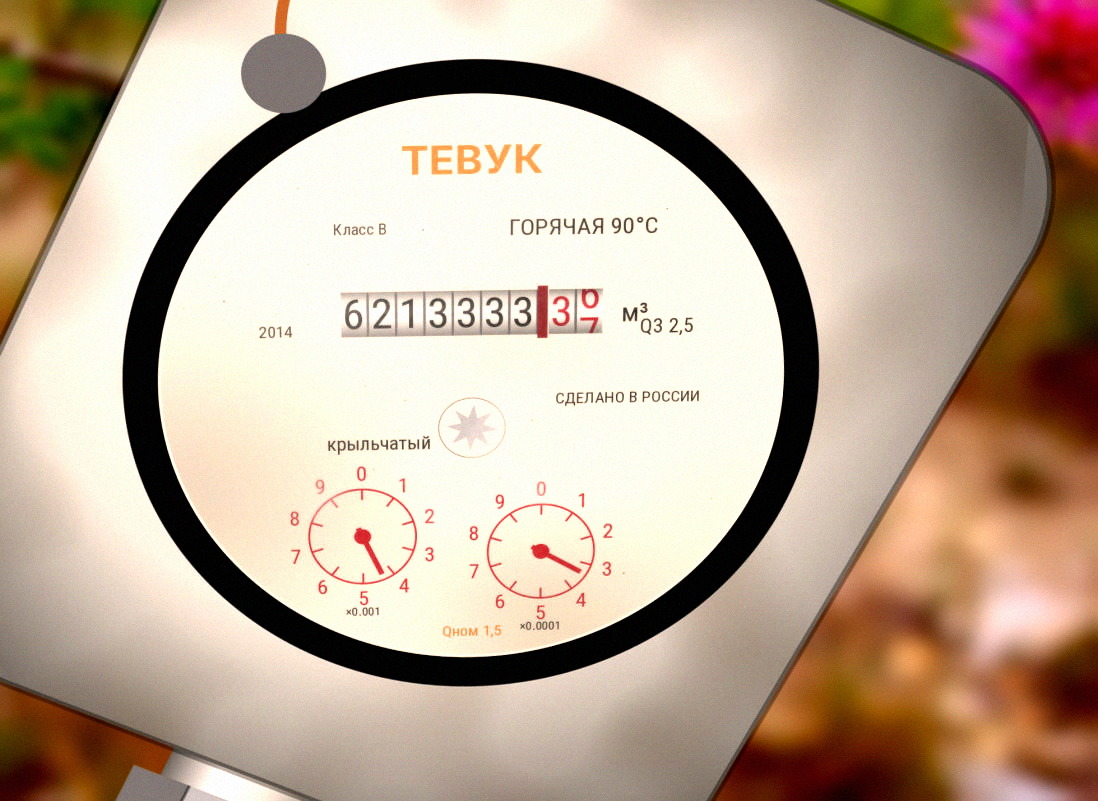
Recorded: 6213333.3643 m³
